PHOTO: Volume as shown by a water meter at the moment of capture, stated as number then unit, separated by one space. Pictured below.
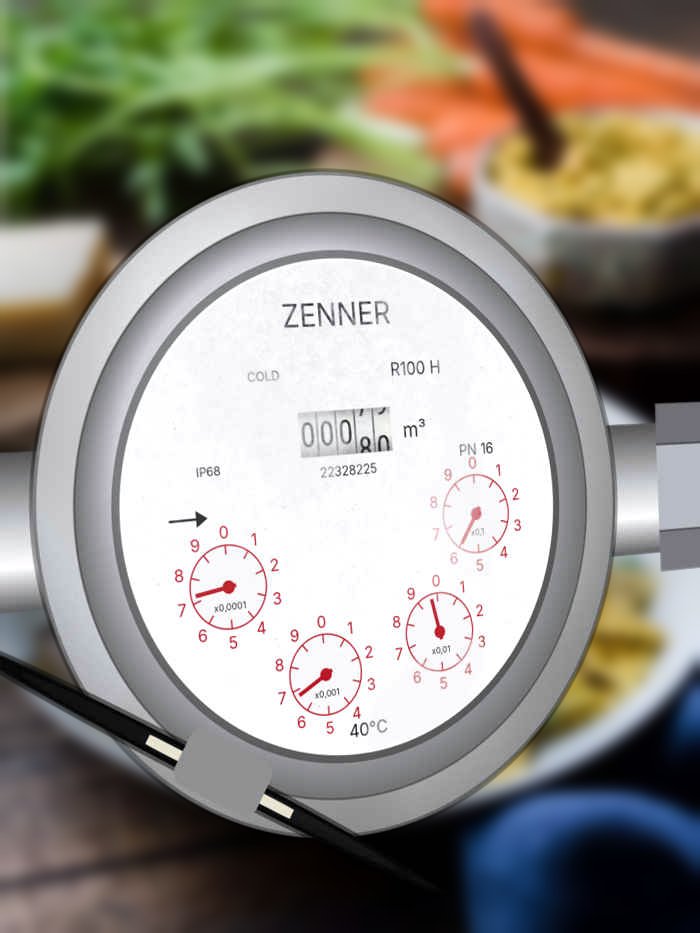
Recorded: 79.5967 m³
